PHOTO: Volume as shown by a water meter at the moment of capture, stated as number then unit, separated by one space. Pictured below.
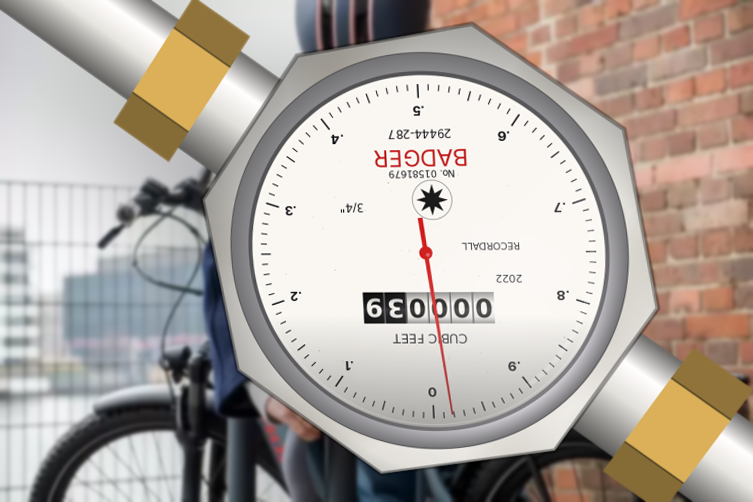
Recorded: 38.98 ft³
